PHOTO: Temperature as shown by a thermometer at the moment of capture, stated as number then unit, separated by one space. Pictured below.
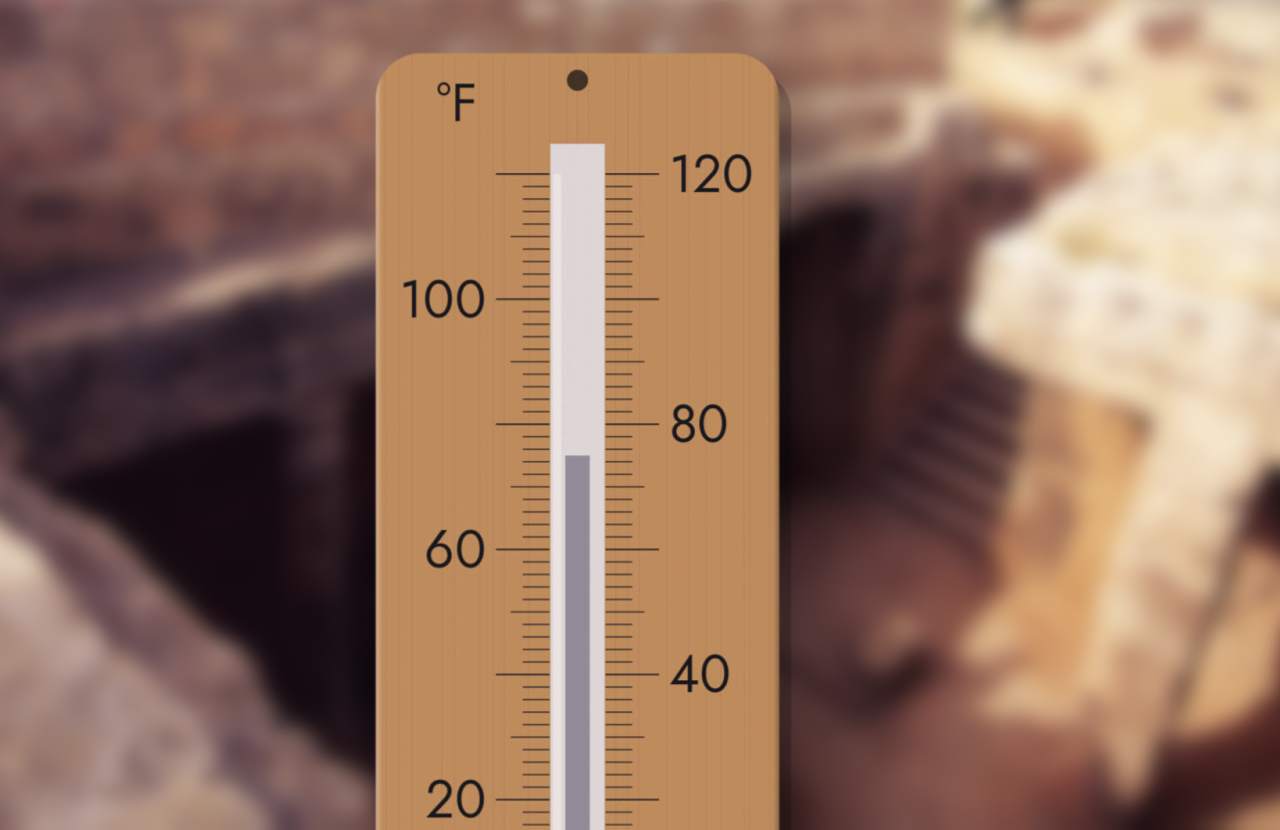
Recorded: 75 °F
